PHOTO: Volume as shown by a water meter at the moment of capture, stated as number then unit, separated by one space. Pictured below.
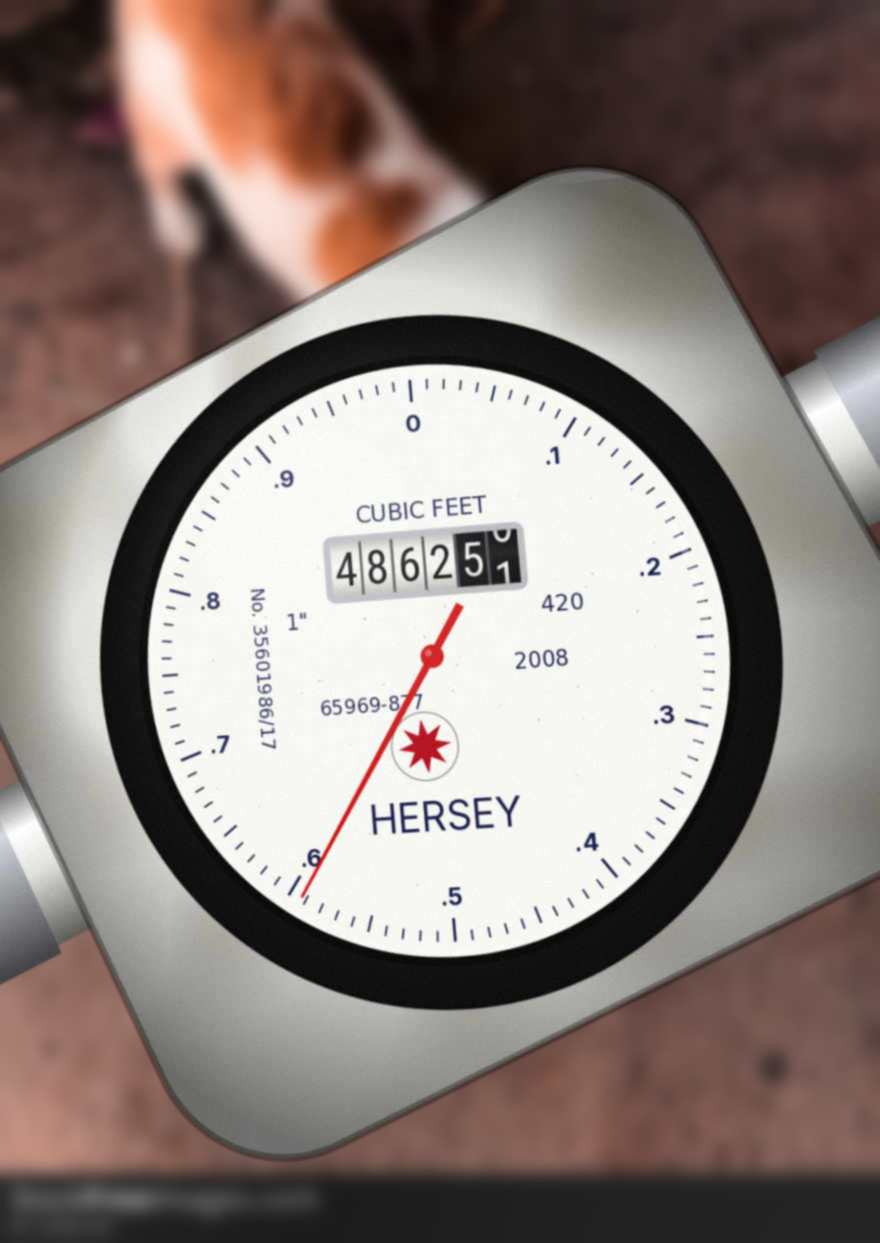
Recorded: 486250.59 ft³
